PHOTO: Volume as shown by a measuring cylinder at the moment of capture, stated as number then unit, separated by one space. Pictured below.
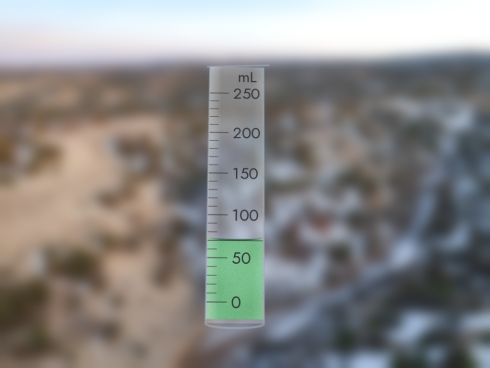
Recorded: 70 mL
